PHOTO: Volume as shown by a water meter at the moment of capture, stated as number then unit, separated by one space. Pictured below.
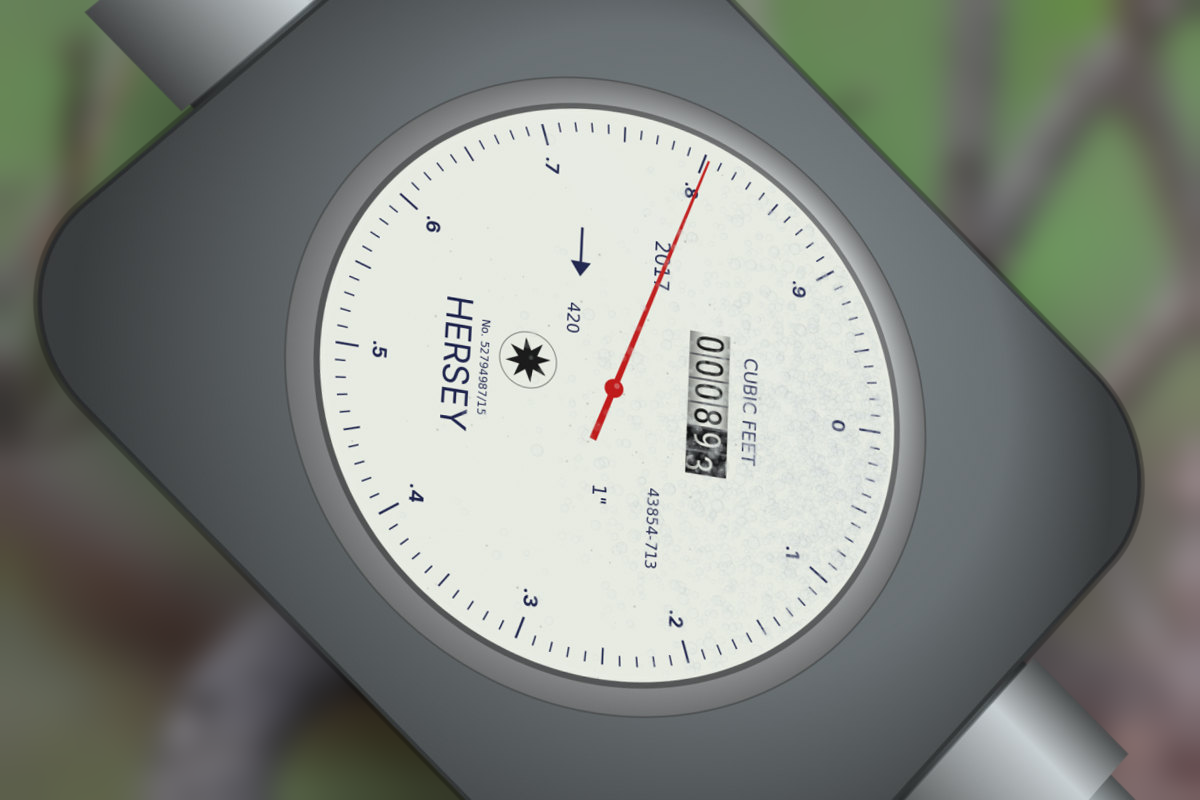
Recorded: 892.80 ft³
